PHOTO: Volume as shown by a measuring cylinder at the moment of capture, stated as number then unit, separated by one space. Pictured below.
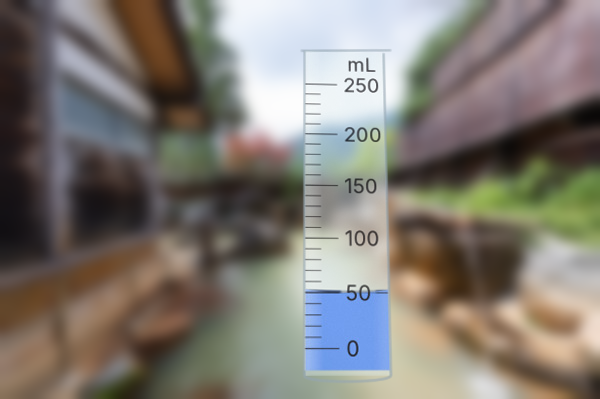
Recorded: 50 mL
